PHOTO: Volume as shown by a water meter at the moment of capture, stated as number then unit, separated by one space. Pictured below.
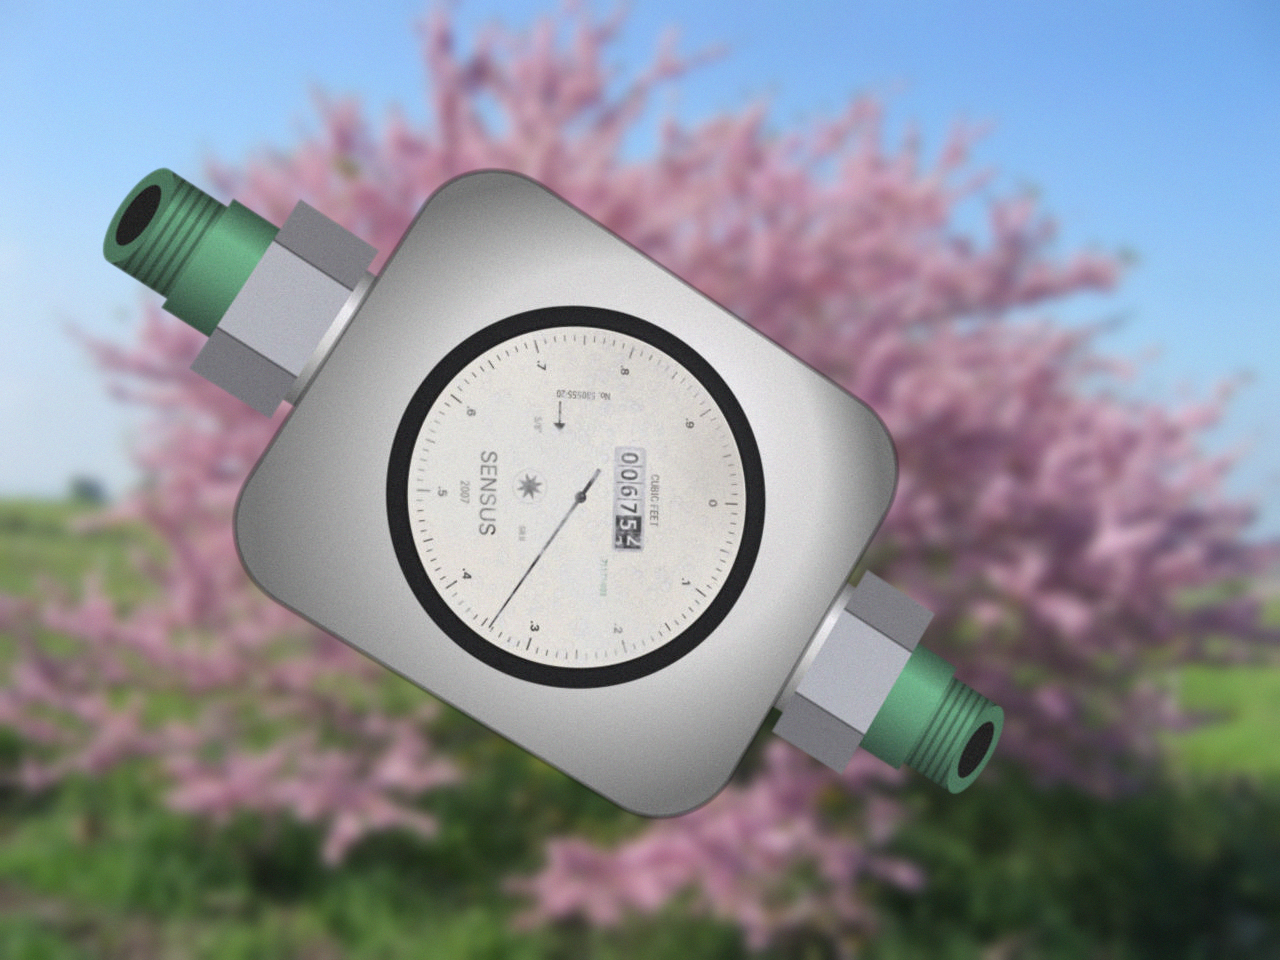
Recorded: 6752.34 ft³
